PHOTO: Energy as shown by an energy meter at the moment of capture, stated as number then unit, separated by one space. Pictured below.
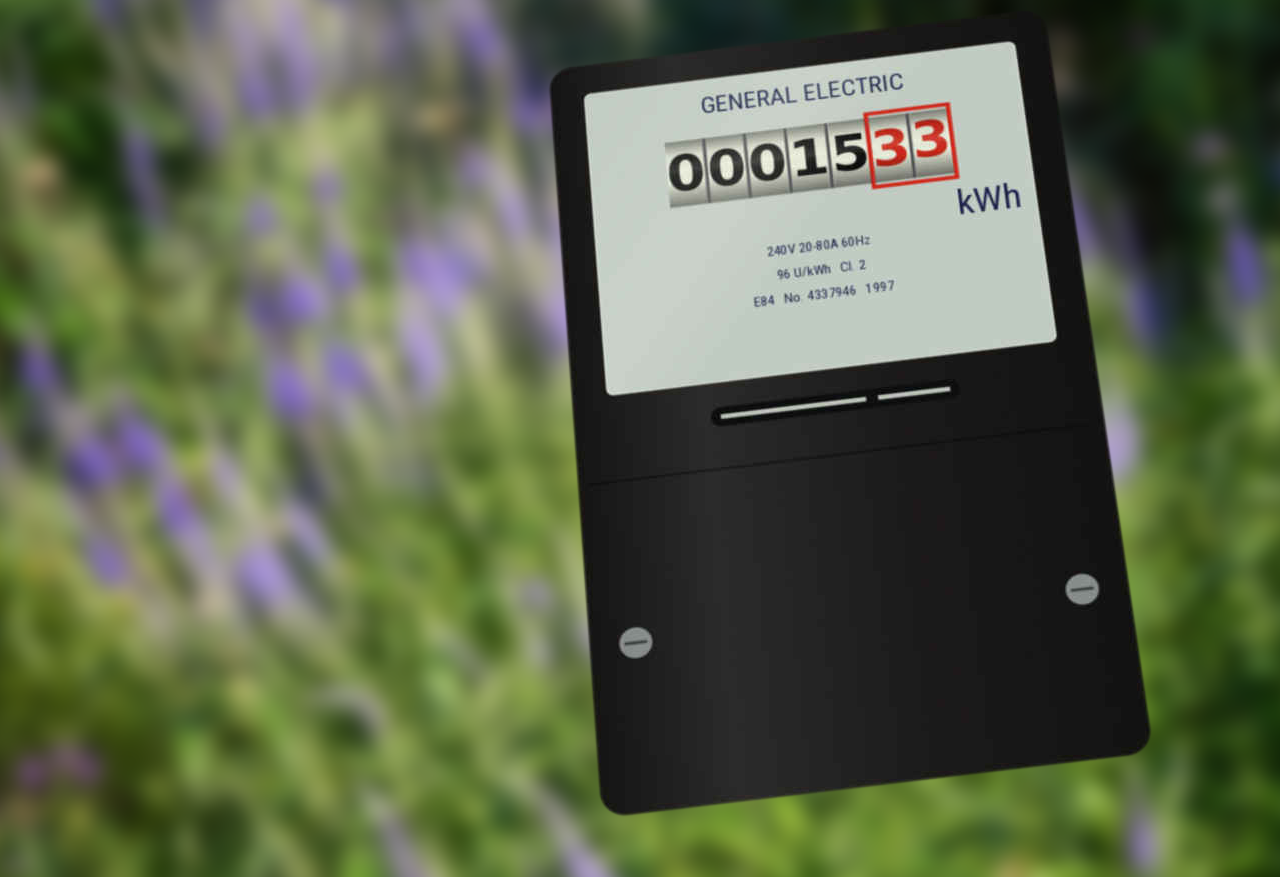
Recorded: 15.33 kWh
